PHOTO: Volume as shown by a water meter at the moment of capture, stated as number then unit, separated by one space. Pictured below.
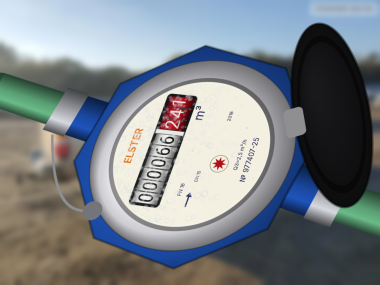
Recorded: 66.241 m³
